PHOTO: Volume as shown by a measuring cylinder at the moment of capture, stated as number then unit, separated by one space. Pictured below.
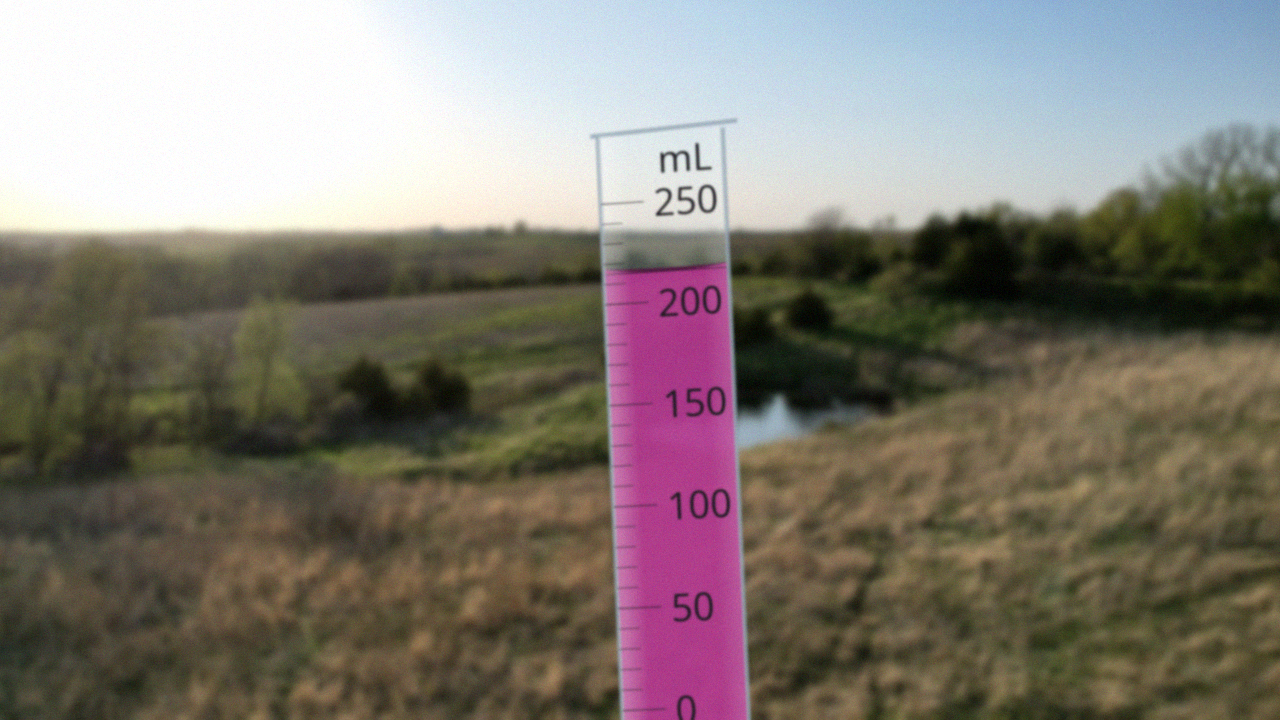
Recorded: 215 mL
